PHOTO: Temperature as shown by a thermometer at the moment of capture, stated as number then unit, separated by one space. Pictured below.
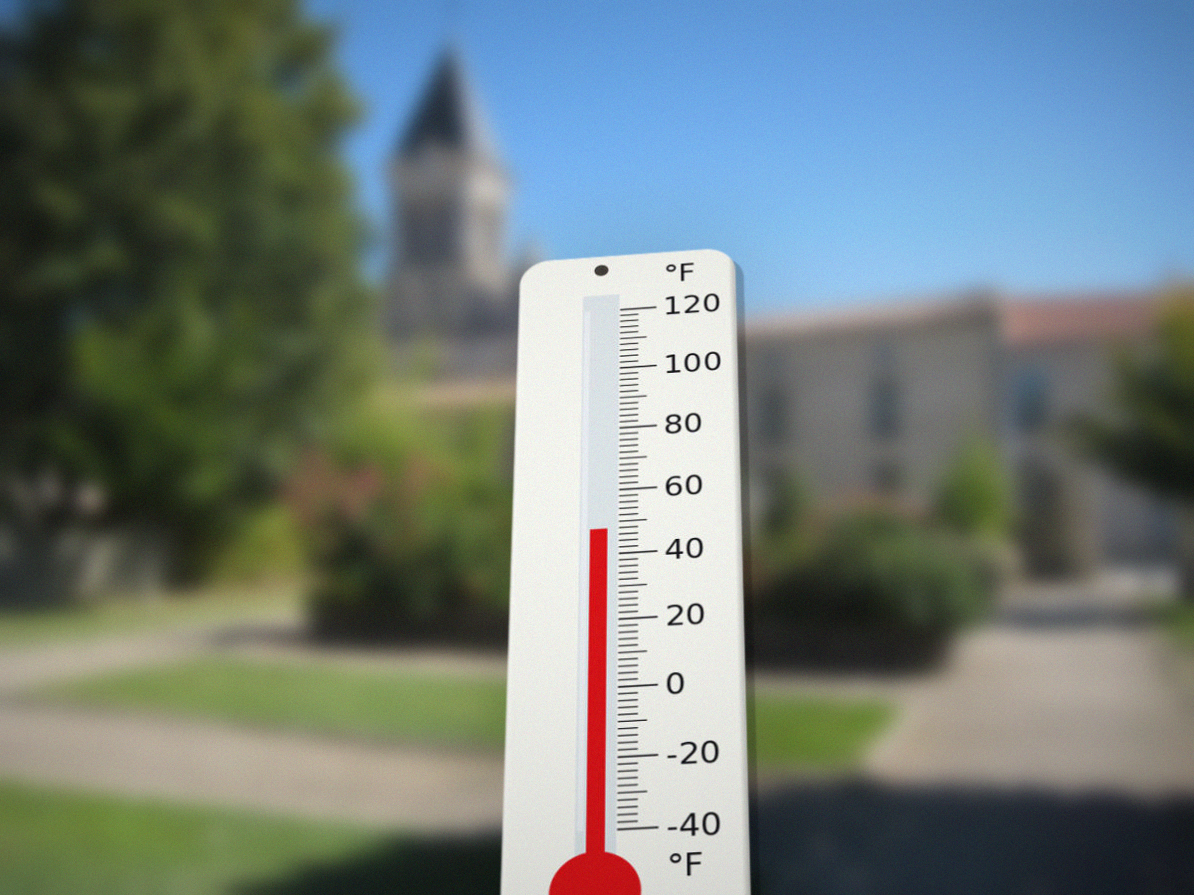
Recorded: 48 °F
